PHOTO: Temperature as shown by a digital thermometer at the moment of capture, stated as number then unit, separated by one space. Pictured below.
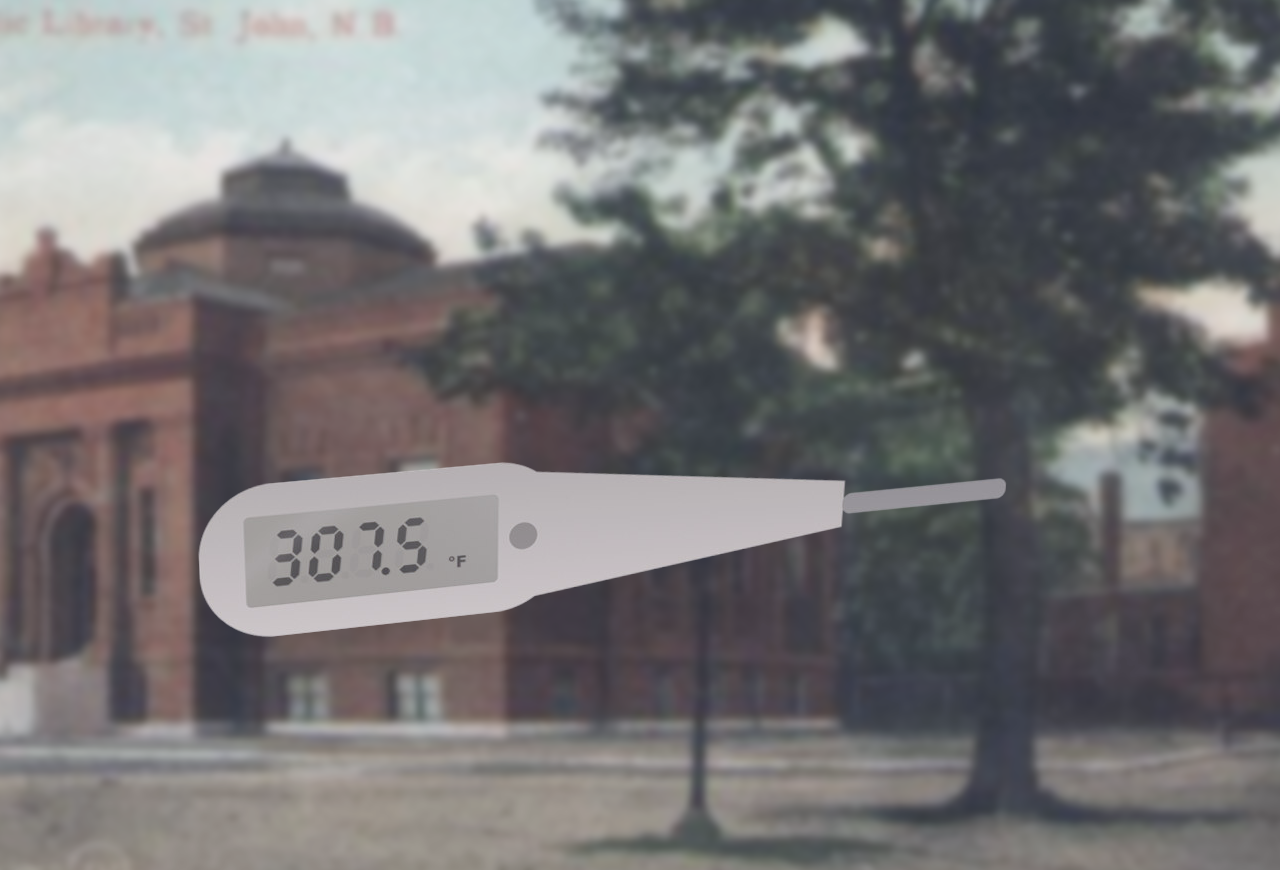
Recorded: 307.5 °F
